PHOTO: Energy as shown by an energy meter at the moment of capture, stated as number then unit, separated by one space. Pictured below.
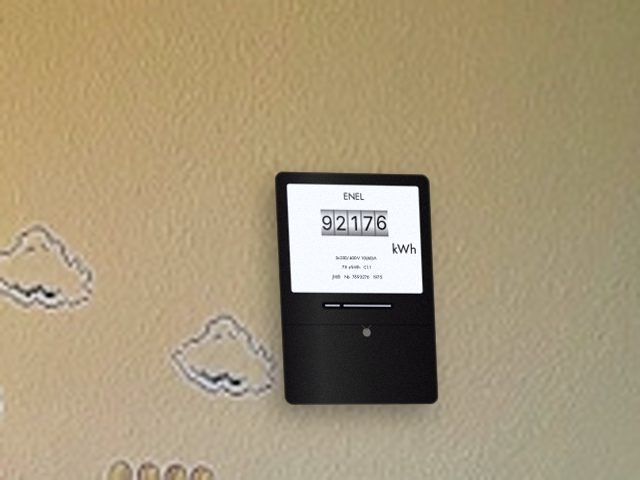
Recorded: 92176 kWh
